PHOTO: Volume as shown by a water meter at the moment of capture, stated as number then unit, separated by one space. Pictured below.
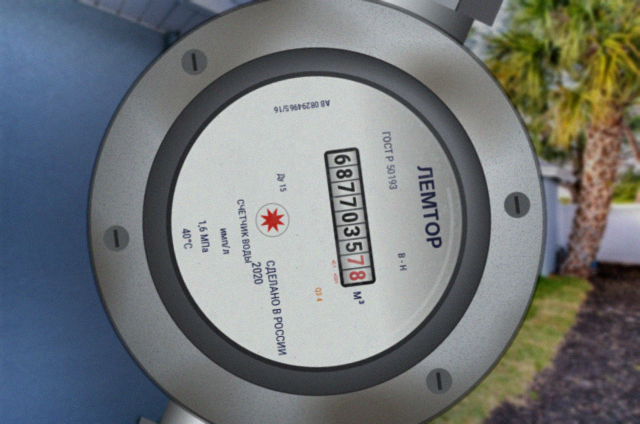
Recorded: 6877035.78 m³
